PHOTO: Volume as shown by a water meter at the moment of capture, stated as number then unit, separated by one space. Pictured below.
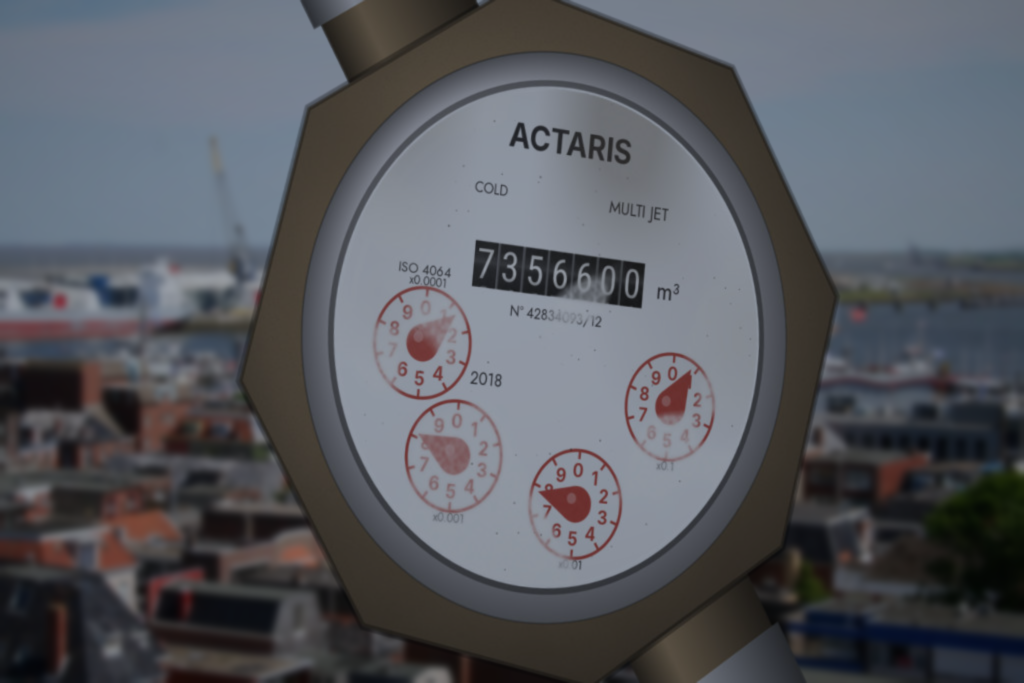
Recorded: 7356600.0781 m³
